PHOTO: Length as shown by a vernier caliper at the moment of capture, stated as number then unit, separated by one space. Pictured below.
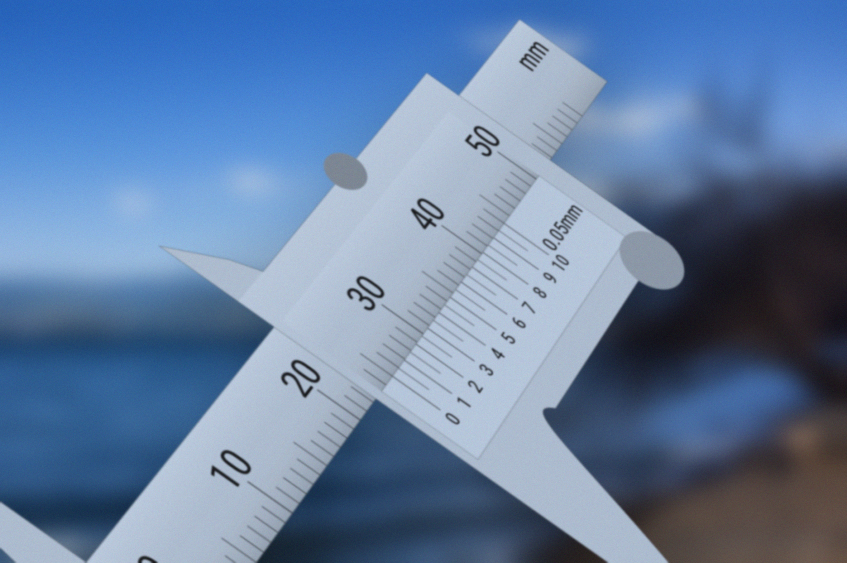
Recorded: 25.0 mm
